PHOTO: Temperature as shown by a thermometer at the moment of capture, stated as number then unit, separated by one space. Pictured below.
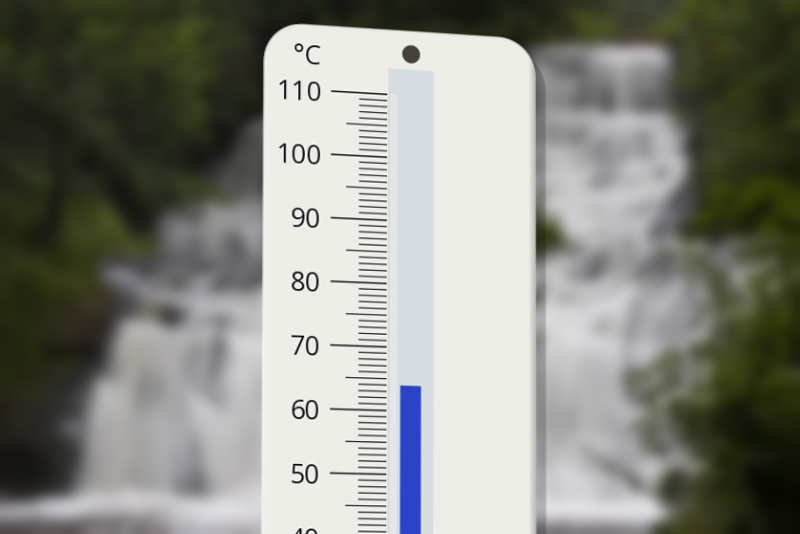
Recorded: 64 °C
